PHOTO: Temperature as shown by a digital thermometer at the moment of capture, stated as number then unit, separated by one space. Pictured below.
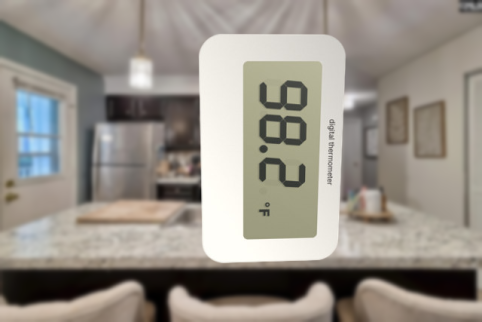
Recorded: 98.2 °F
